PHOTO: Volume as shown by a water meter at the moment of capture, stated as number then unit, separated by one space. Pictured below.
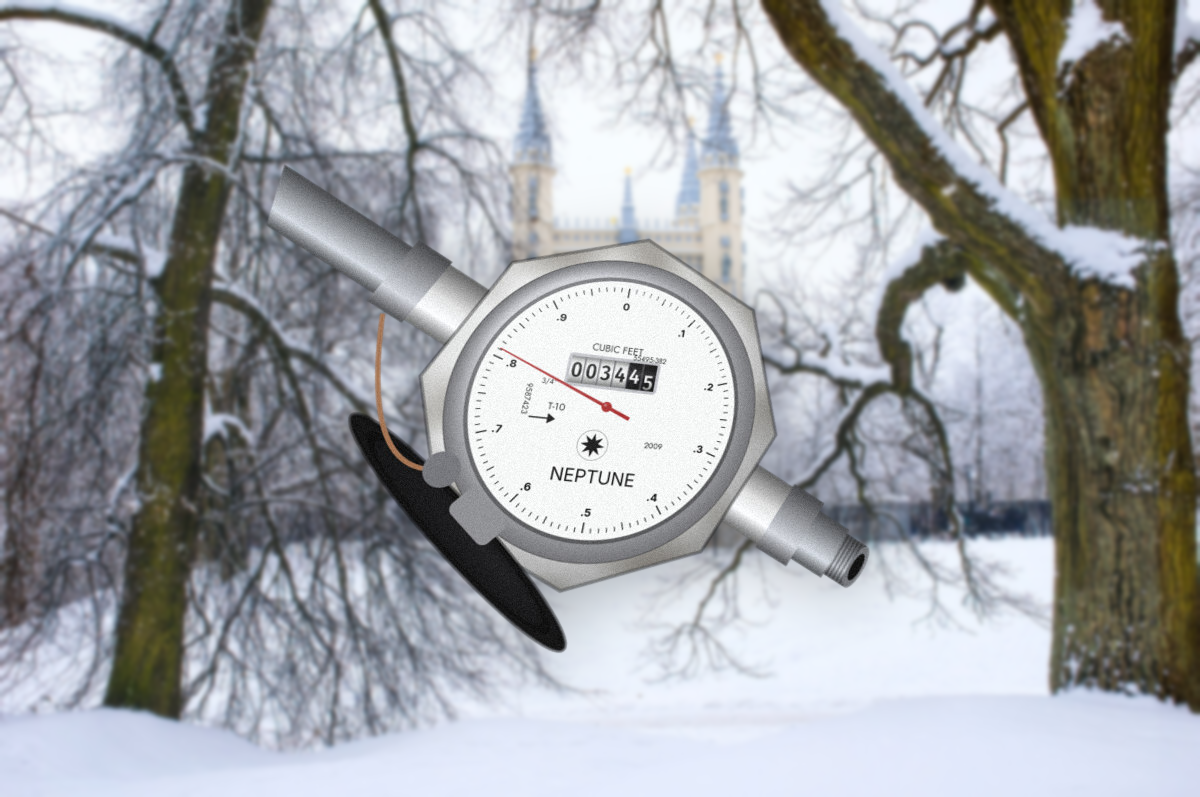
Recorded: 3444.81 ft³
